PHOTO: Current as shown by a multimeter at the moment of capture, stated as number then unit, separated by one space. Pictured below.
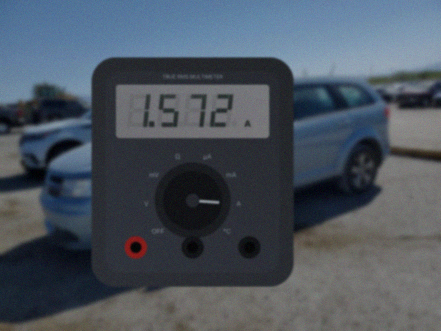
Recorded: 1.572 A
